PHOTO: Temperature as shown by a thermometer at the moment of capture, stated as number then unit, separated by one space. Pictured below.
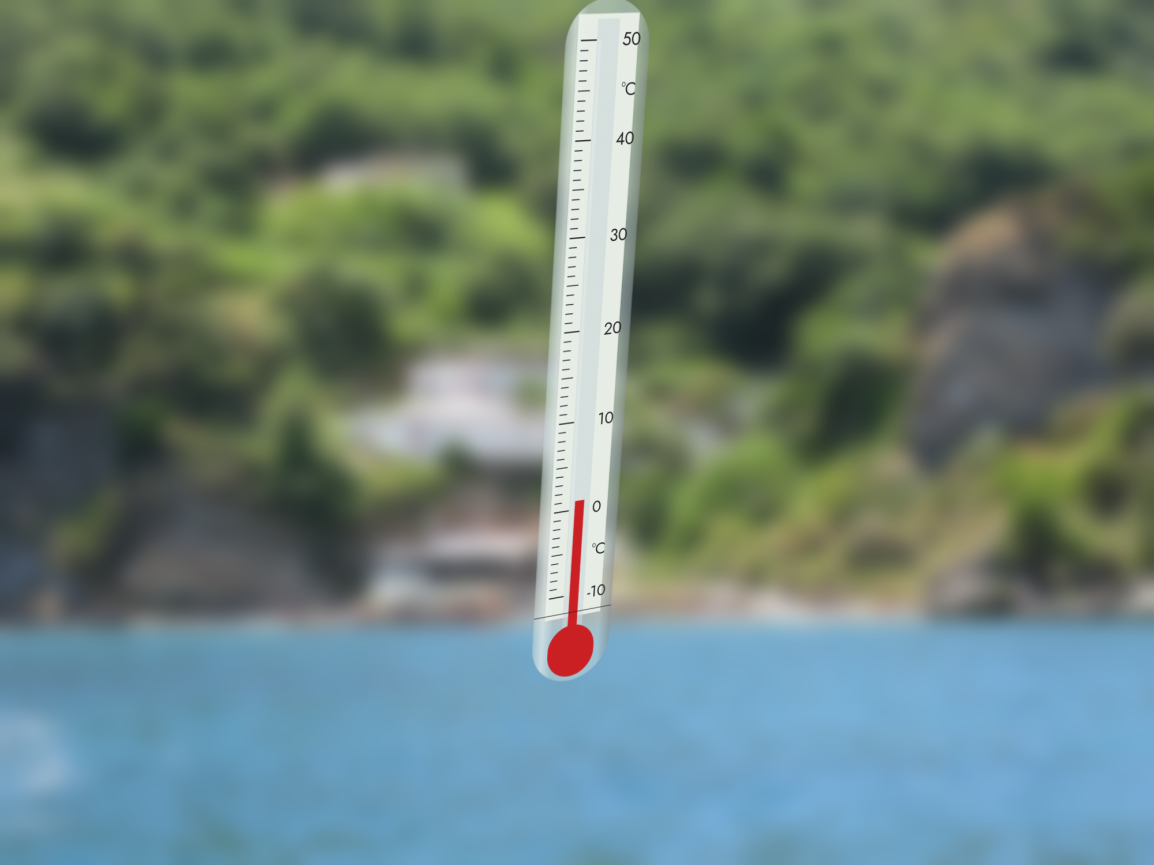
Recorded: 1 °C
